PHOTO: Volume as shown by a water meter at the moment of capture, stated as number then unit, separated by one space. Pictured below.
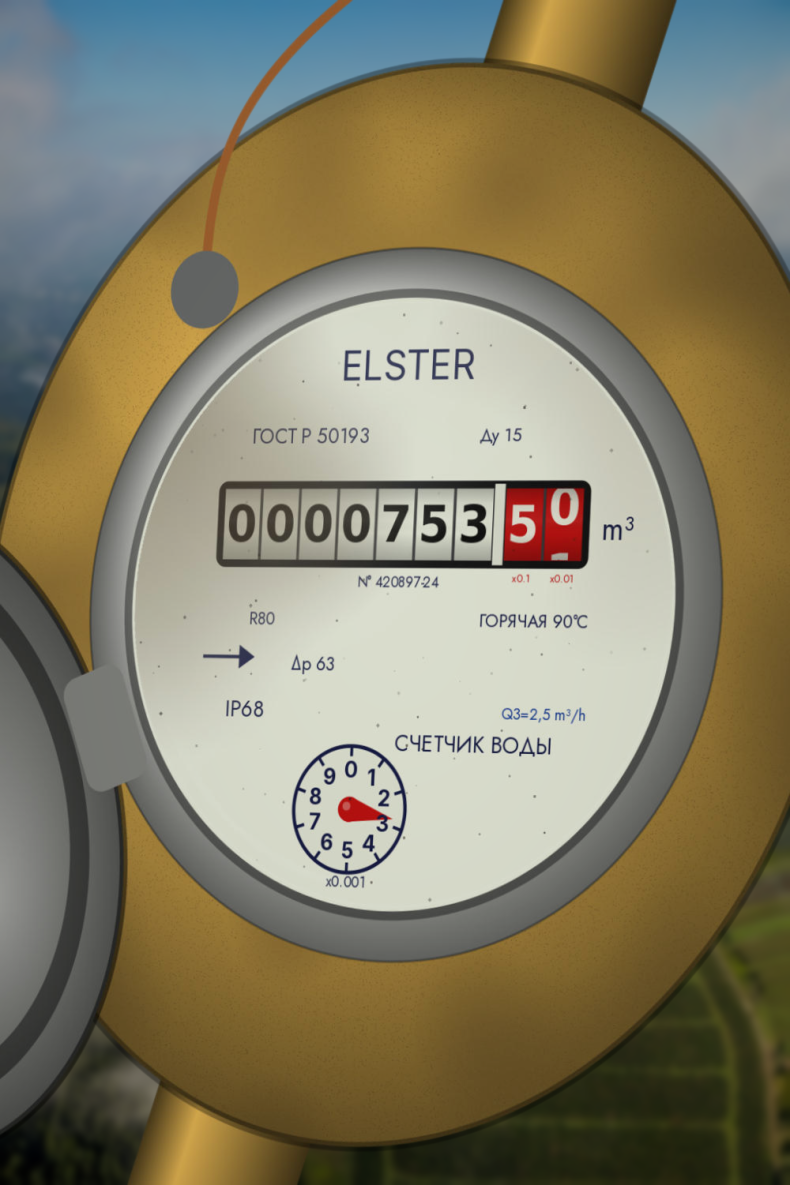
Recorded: 753.502 m³
